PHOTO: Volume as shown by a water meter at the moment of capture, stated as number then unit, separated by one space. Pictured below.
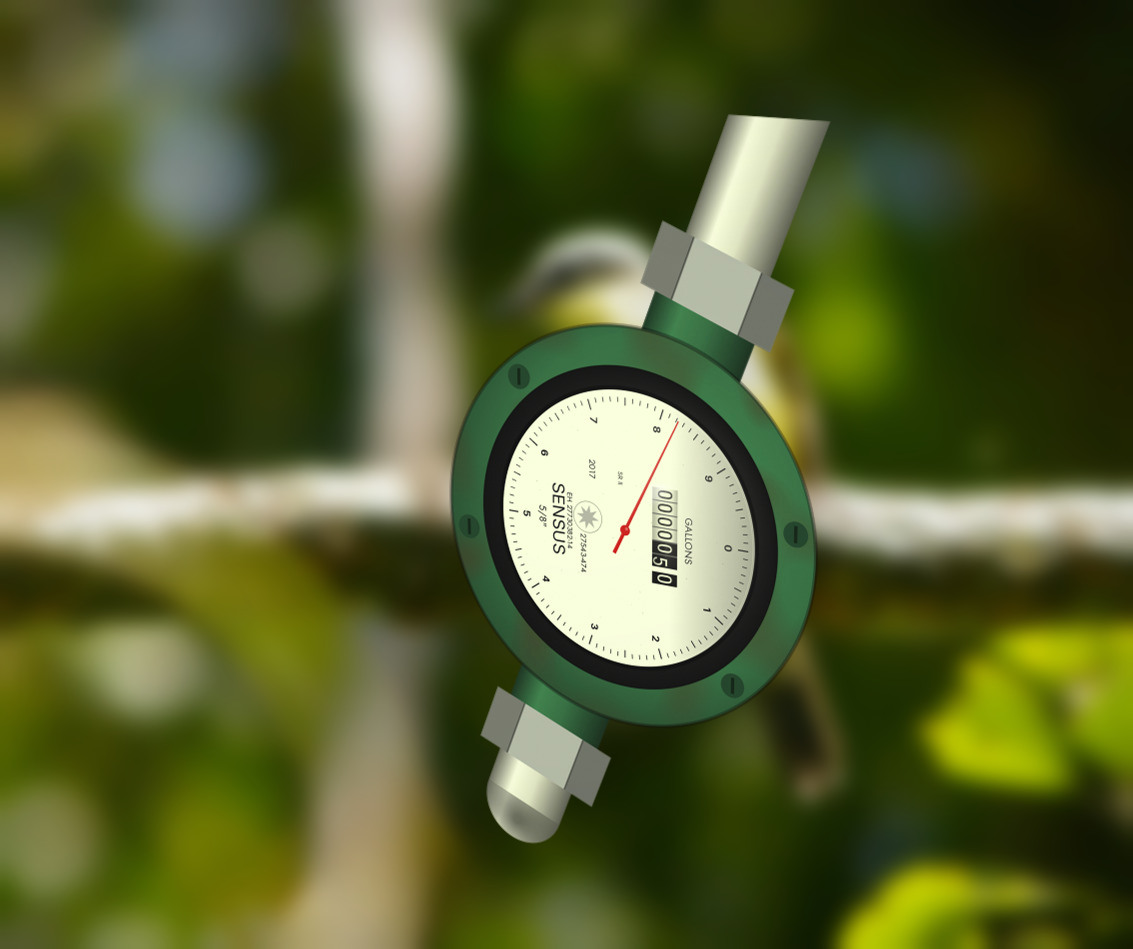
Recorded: 48.2 gal
